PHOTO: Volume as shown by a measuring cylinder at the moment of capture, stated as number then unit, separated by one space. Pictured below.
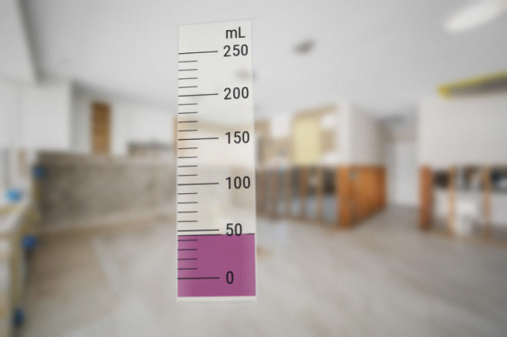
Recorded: 45 mL
